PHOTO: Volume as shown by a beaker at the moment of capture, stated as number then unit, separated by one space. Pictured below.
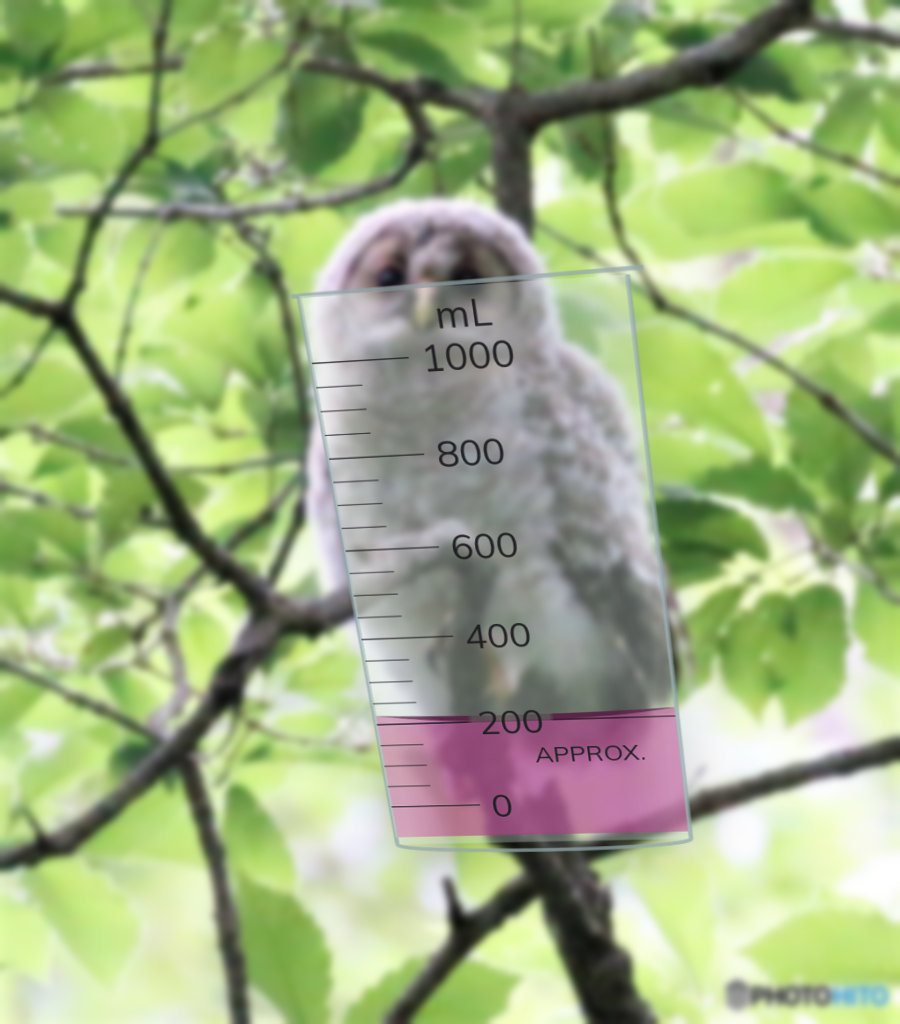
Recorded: 200 mL
